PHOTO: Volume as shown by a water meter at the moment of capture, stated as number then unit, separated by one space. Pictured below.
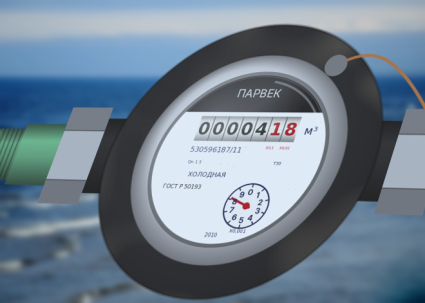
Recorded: 4.188 m³
